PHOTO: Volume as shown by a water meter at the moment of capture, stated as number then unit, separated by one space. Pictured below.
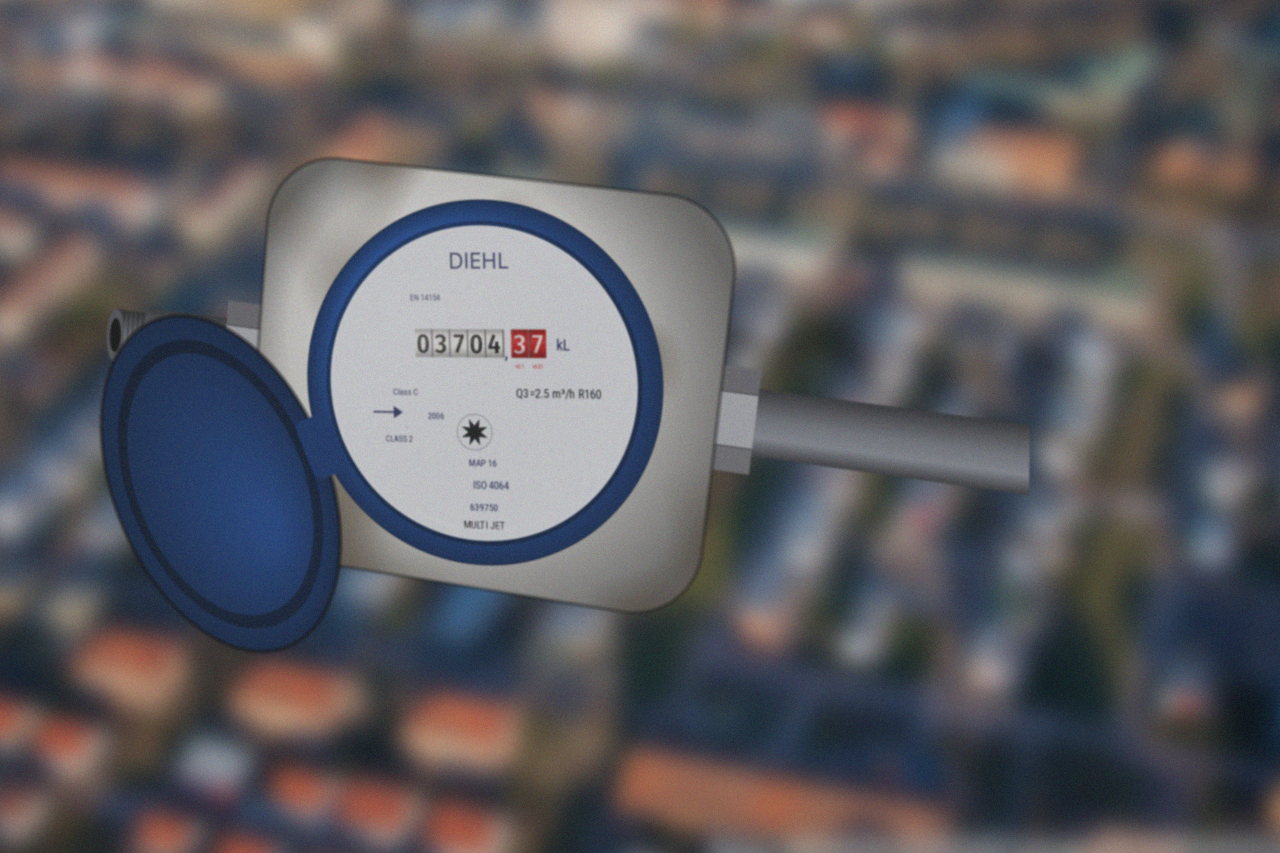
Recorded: 3704.37 kL
